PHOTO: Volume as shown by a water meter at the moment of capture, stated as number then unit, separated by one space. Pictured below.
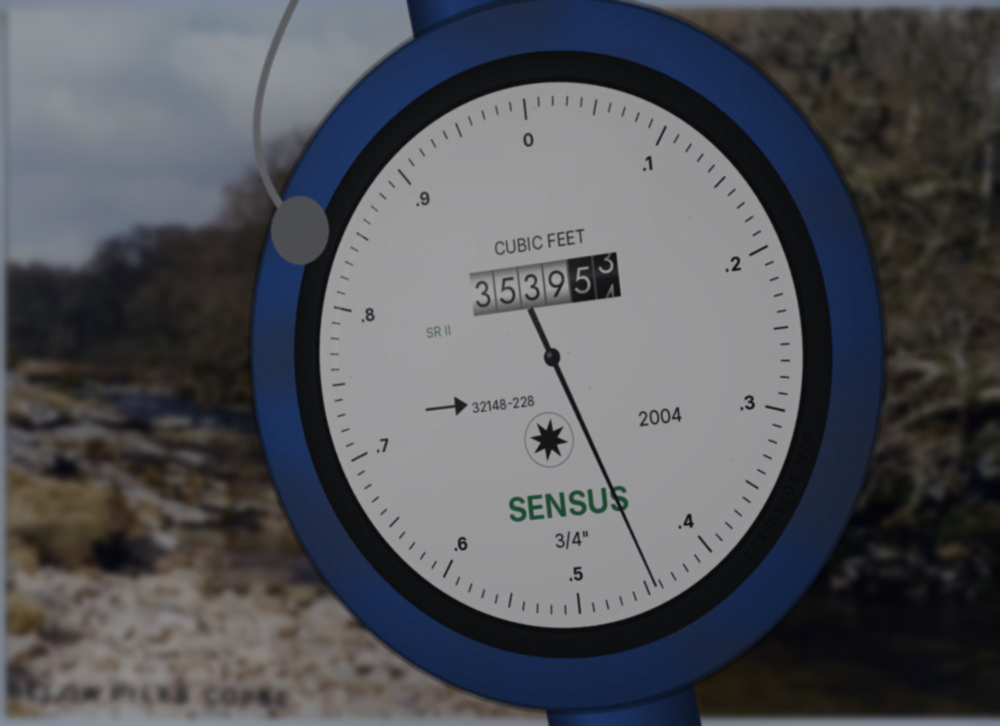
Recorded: 353953.44 ft³
